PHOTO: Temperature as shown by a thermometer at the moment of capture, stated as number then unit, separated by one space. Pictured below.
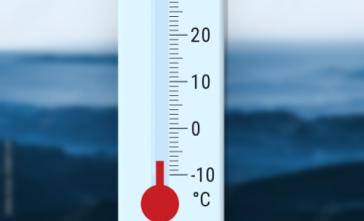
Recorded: -7 °C
